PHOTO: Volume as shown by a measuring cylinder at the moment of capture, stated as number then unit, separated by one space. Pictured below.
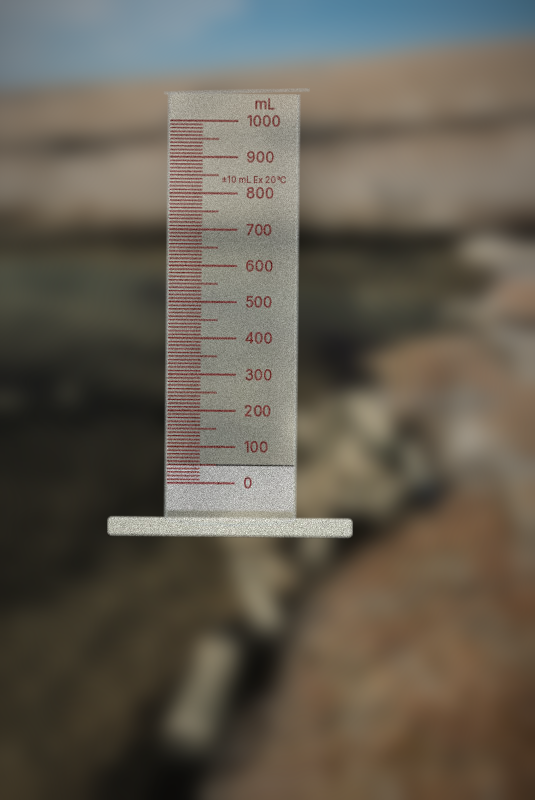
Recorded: 50 mL
